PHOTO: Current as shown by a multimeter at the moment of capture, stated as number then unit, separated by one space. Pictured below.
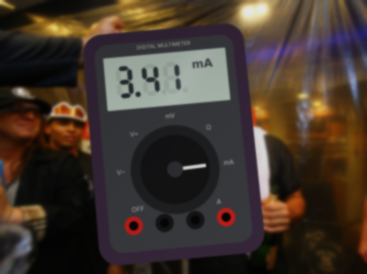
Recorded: 3.41 mA
